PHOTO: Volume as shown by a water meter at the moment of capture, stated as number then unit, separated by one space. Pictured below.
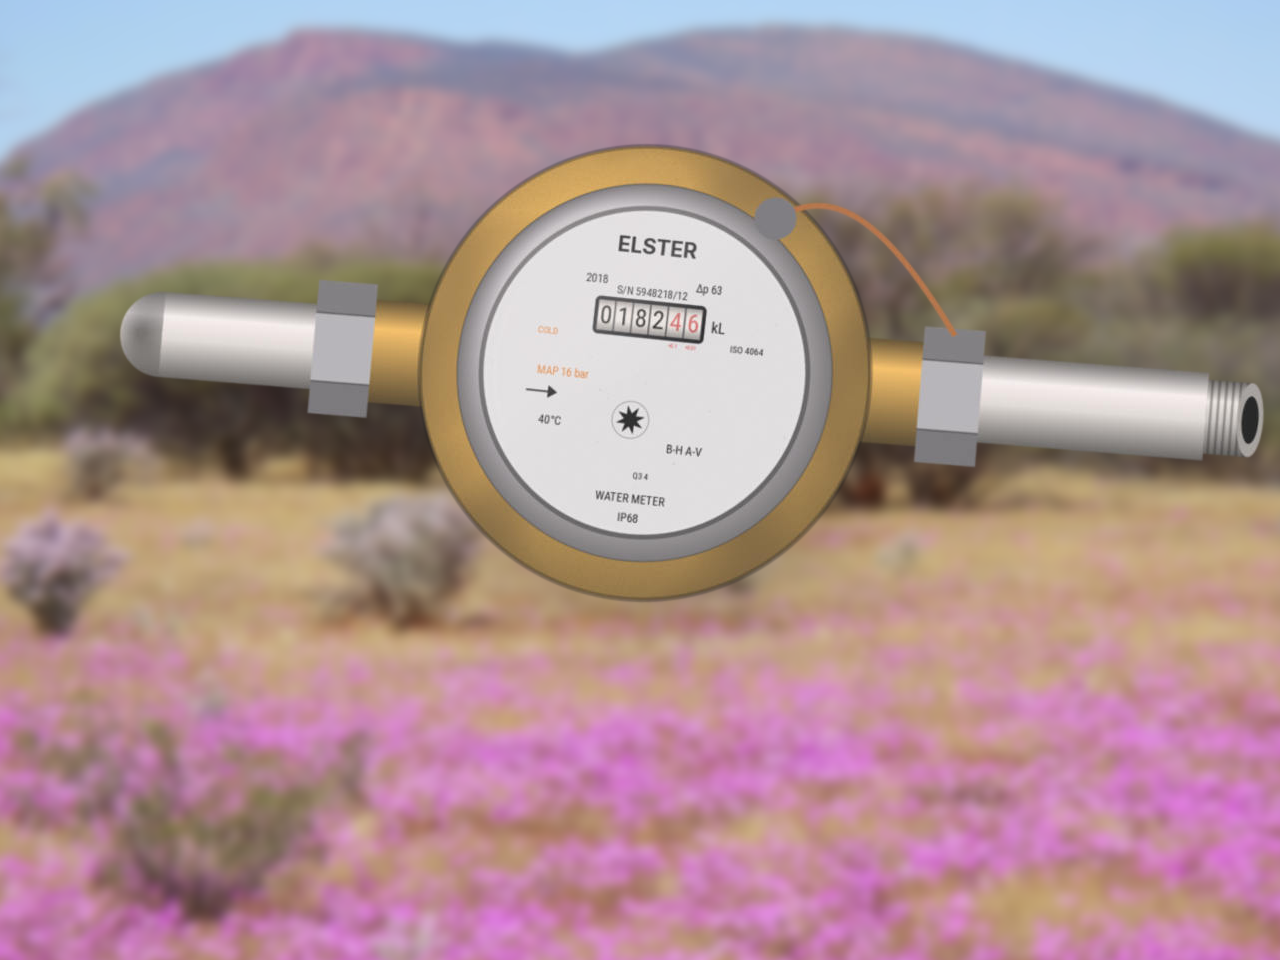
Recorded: 182.46 kL
